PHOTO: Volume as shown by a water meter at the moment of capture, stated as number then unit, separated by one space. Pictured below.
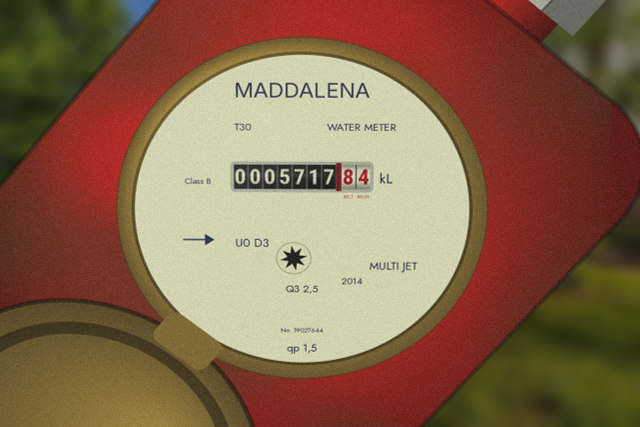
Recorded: 5717.84 kL
